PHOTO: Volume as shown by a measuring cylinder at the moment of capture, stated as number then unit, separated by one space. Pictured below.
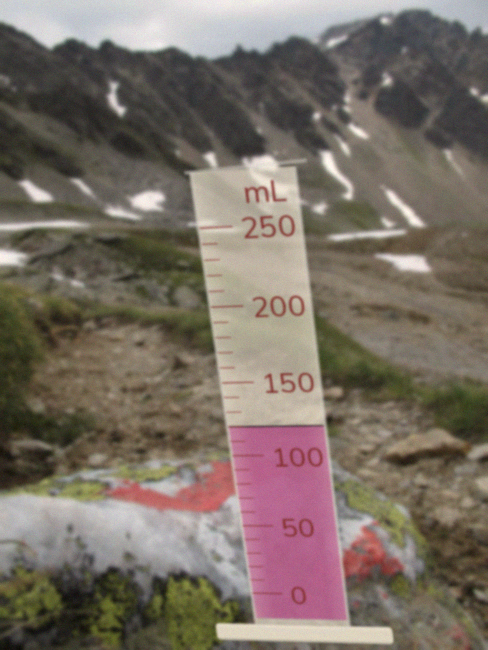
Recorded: 120 mL
